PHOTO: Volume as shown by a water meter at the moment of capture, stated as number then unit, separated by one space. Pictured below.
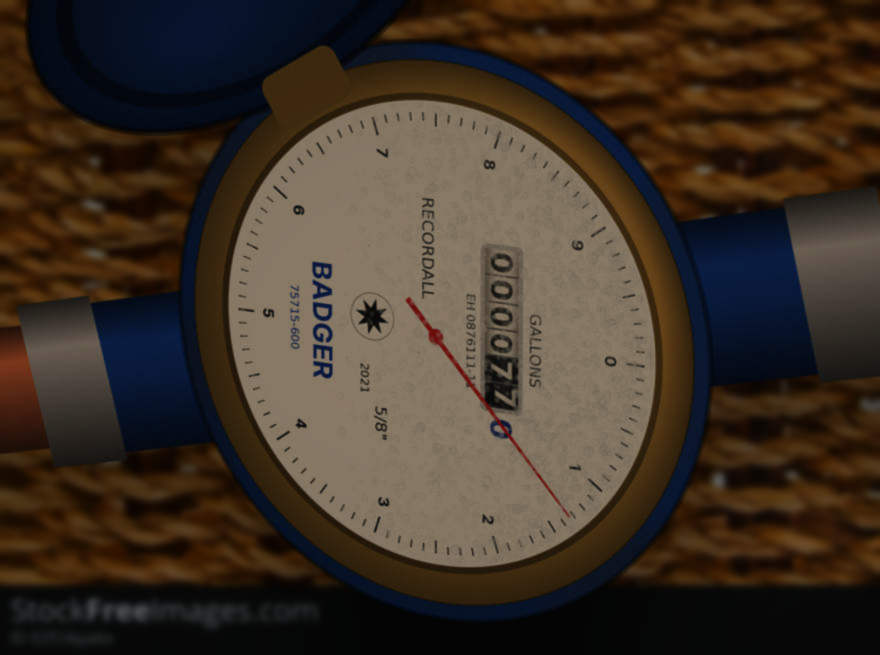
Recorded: 771.3 gal
